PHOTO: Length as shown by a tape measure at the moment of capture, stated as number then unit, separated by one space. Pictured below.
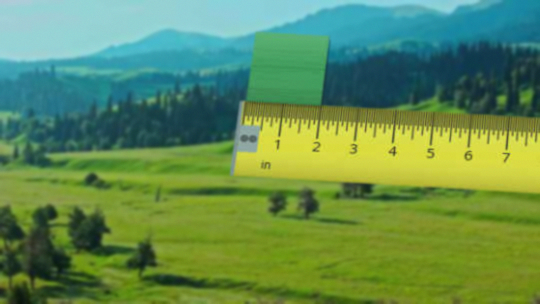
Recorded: 2 in
